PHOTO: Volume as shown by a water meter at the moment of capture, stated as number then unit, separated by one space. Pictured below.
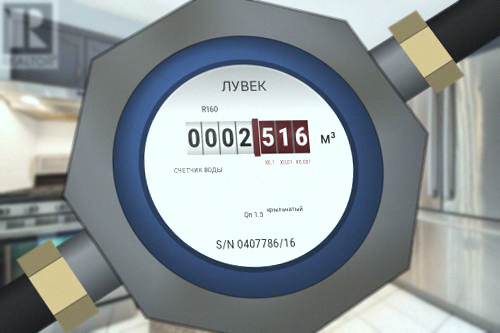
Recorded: 2.516 m³
